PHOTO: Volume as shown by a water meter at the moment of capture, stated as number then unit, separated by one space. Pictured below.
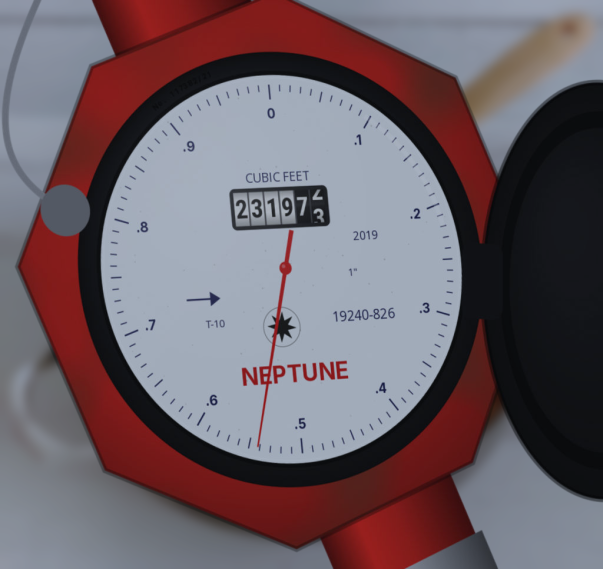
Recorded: 231972.54 ft³
